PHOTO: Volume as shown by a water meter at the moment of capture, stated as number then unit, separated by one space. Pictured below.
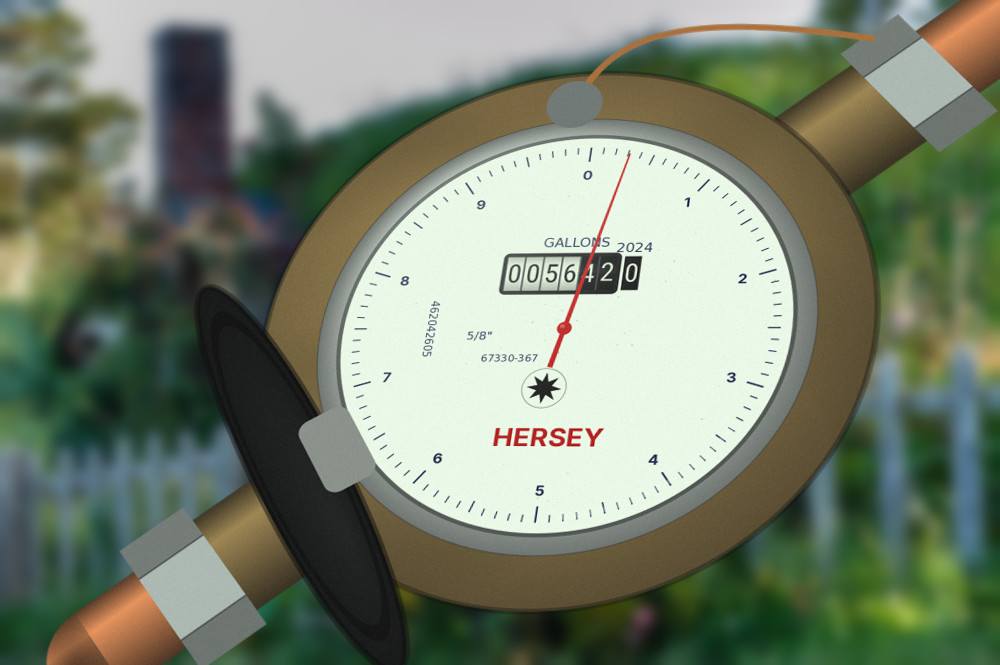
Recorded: 56420.3 gal
